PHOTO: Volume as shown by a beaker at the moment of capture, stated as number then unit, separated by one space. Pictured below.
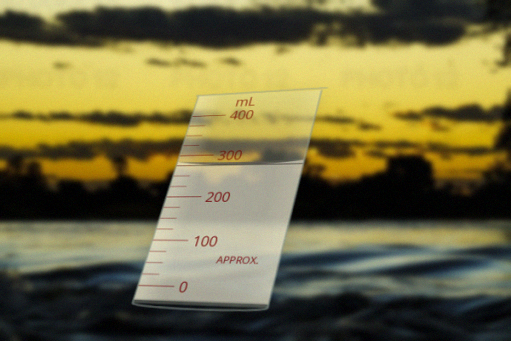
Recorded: 275 mL
